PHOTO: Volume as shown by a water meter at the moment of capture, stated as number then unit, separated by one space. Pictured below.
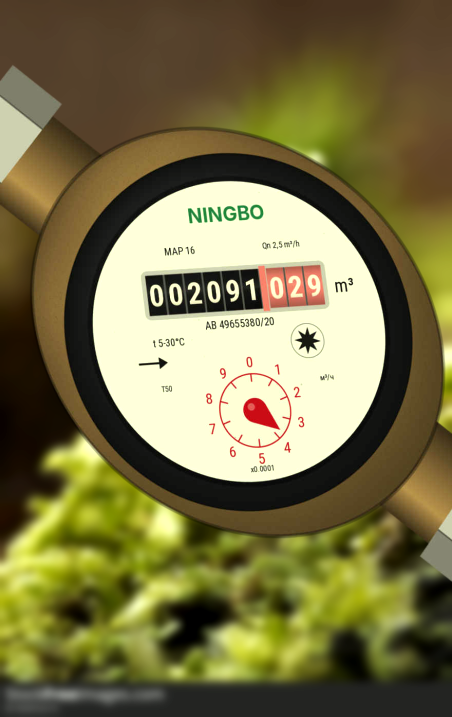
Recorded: 2091.0293 m³
